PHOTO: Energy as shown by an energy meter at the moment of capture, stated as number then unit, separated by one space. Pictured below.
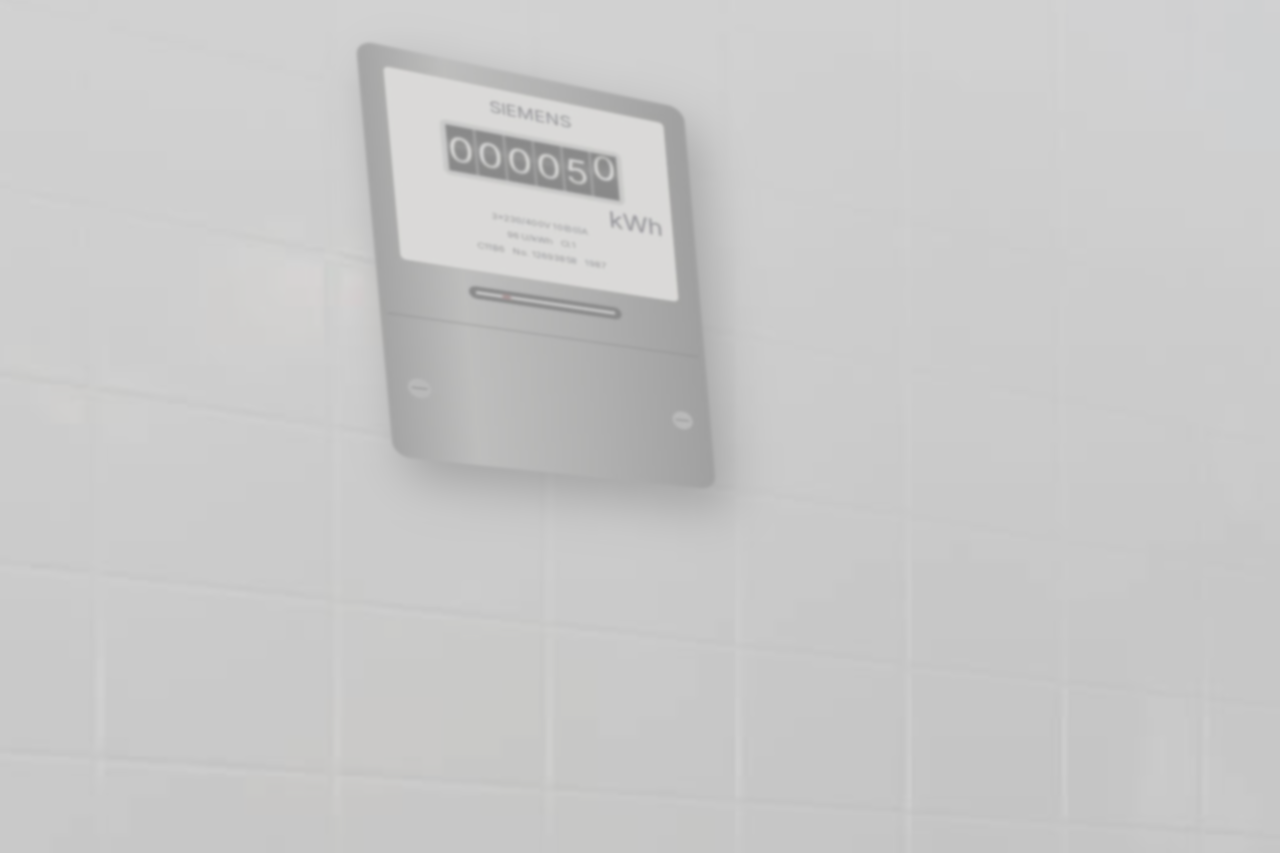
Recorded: 50 kWh
